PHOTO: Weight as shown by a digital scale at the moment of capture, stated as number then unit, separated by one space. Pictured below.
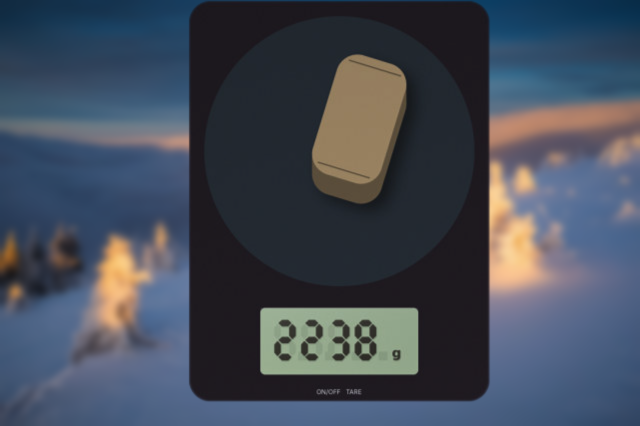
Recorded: 2238 g
